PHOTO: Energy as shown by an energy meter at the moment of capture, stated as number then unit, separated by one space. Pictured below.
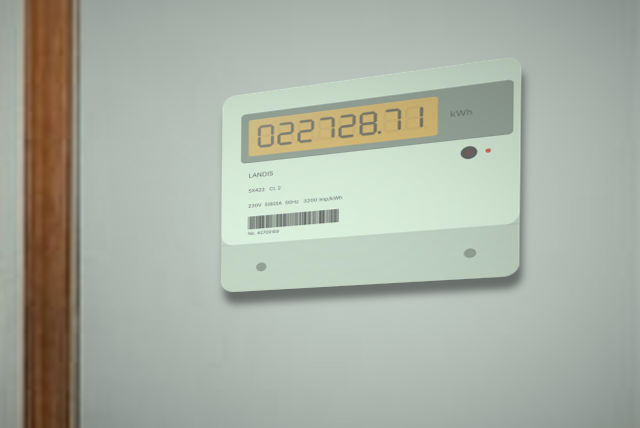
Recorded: 22728.71 kWh
